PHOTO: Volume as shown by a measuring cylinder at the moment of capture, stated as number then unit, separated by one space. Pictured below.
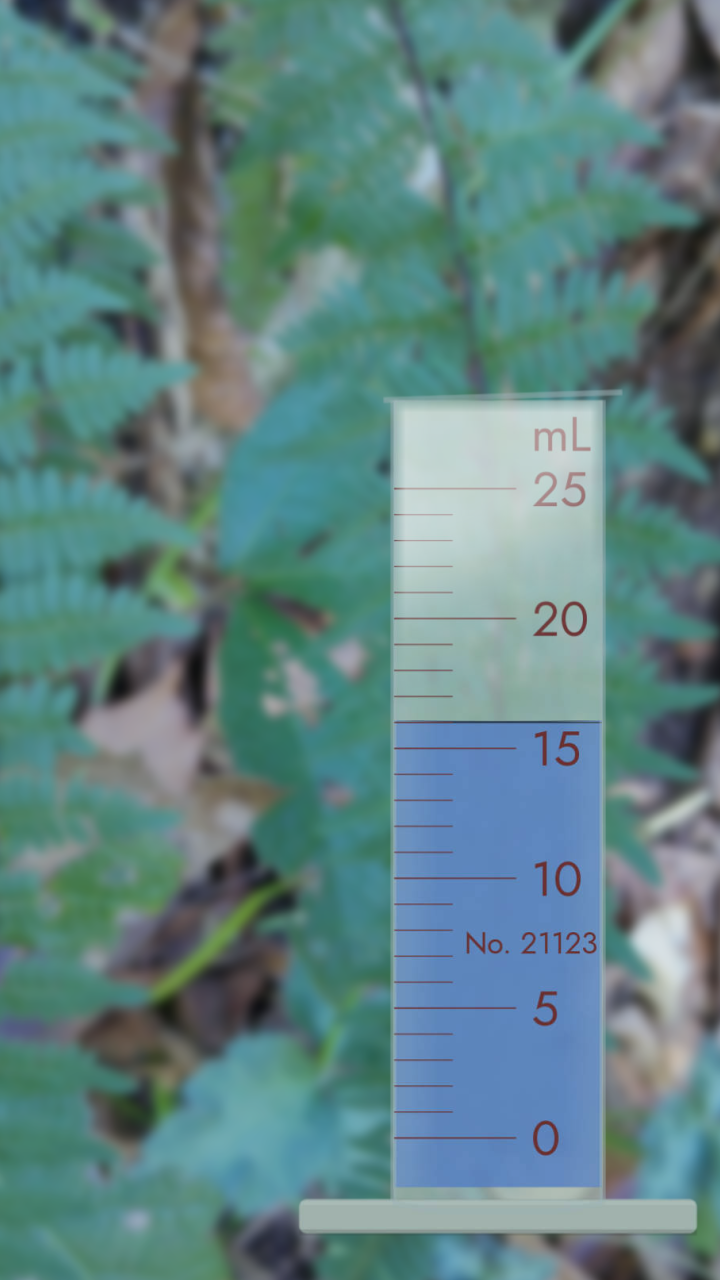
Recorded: 16 mL
